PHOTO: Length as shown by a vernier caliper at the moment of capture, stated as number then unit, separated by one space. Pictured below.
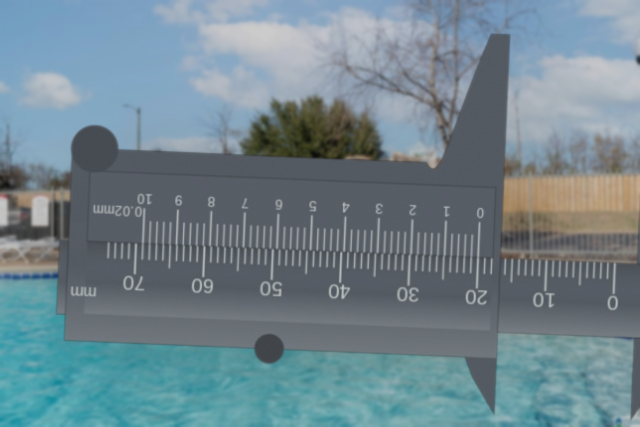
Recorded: 20.0 mm
